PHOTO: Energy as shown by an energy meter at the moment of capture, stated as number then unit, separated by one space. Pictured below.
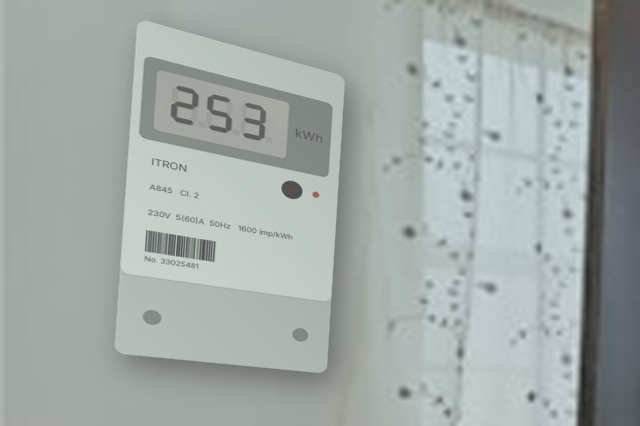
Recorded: 253 kWh
